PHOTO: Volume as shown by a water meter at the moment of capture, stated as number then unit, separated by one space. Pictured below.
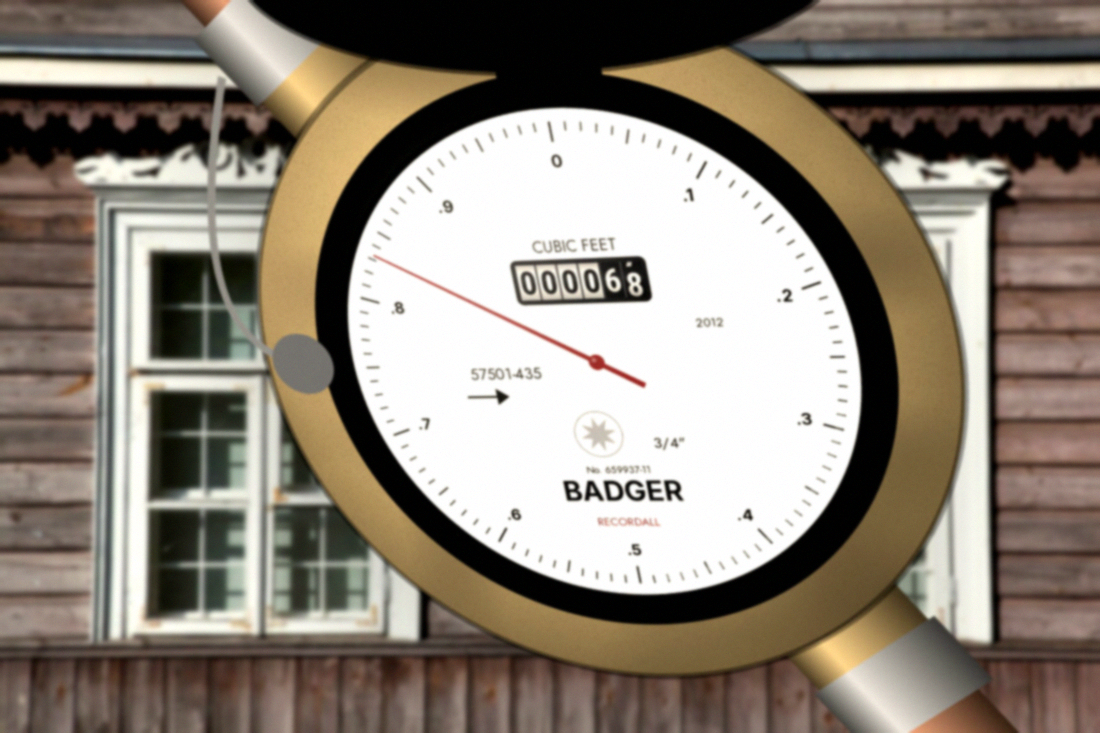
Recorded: 67.83 ft³
